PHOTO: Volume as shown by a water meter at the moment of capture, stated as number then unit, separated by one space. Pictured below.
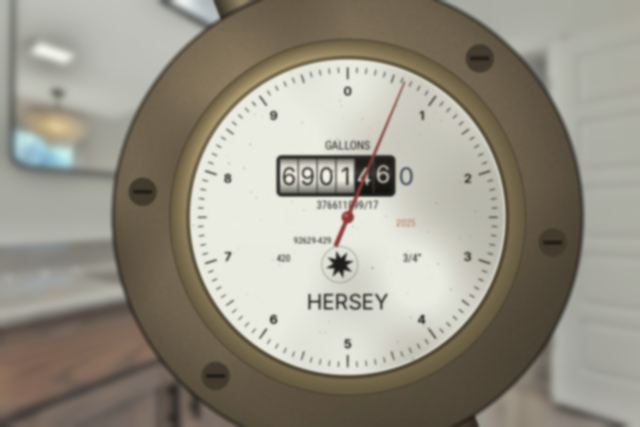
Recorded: 6901460.6 gal
